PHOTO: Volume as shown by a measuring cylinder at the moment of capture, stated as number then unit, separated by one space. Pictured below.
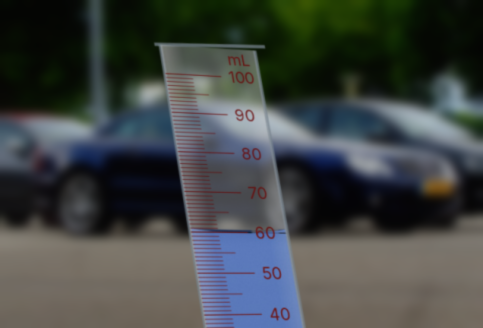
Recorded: 60 mL
